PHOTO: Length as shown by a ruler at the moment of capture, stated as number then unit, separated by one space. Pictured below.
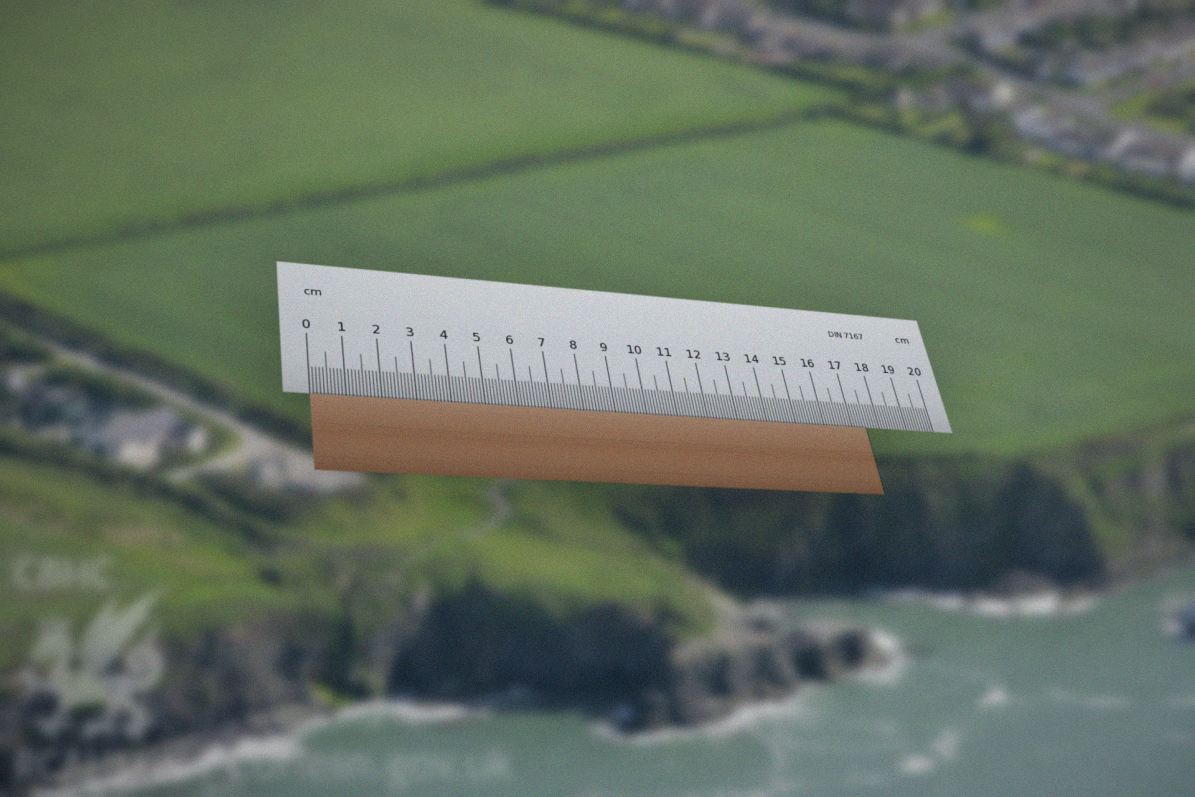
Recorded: 17.5 cm
